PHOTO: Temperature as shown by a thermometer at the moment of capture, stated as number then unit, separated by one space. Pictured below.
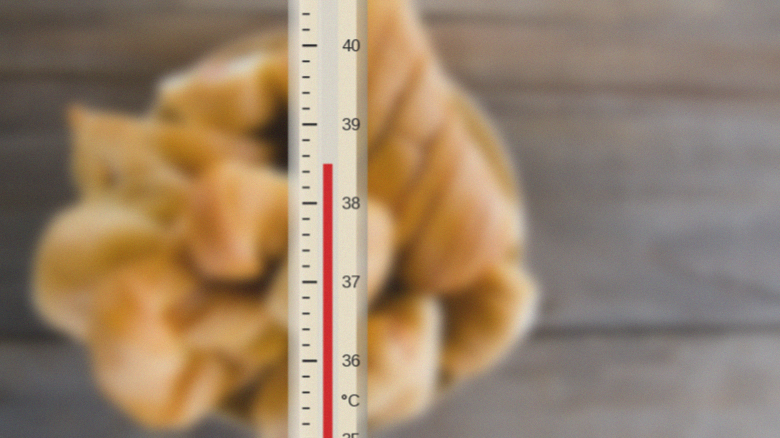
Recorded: 38.5 °C
